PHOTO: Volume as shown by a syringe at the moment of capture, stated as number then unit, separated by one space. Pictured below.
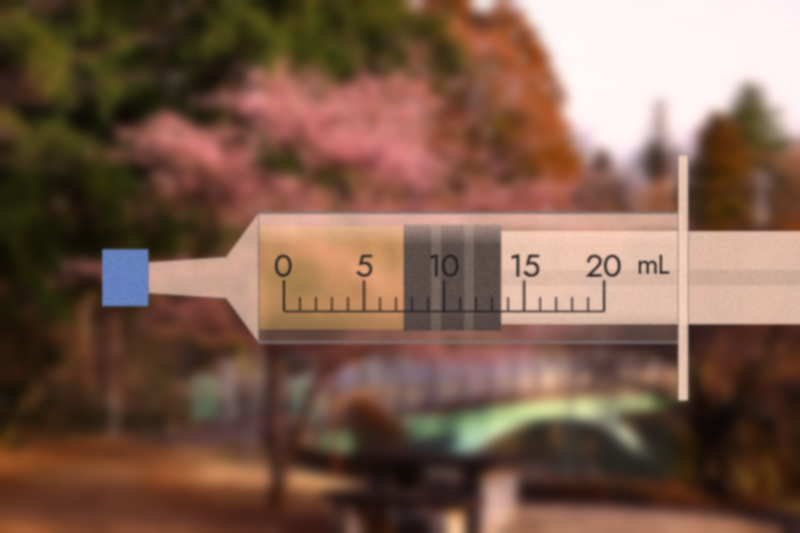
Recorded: 7.5 mL
